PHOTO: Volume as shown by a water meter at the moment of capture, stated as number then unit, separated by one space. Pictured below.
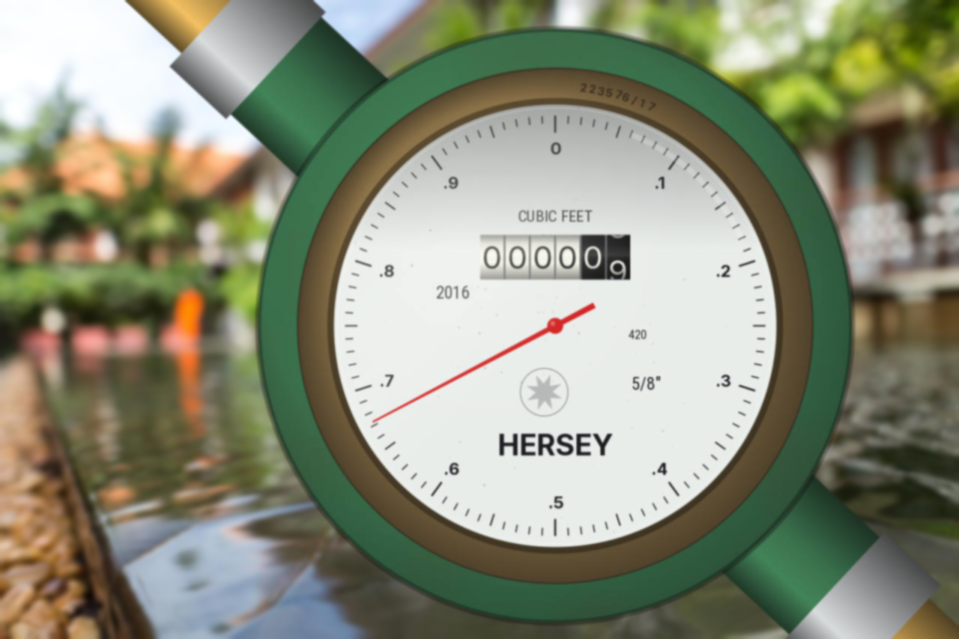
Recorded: 8.67 ft³
